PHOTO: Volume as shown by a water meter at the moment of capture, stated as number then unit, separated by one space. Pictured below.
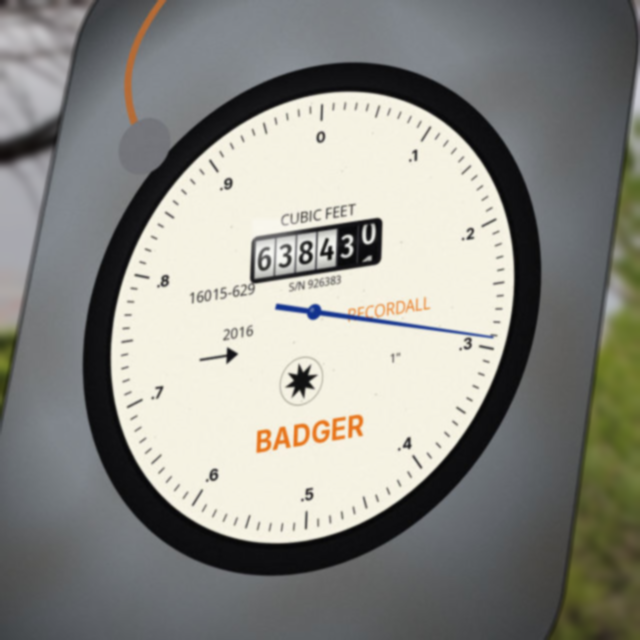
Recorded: 638430.29 ft³
